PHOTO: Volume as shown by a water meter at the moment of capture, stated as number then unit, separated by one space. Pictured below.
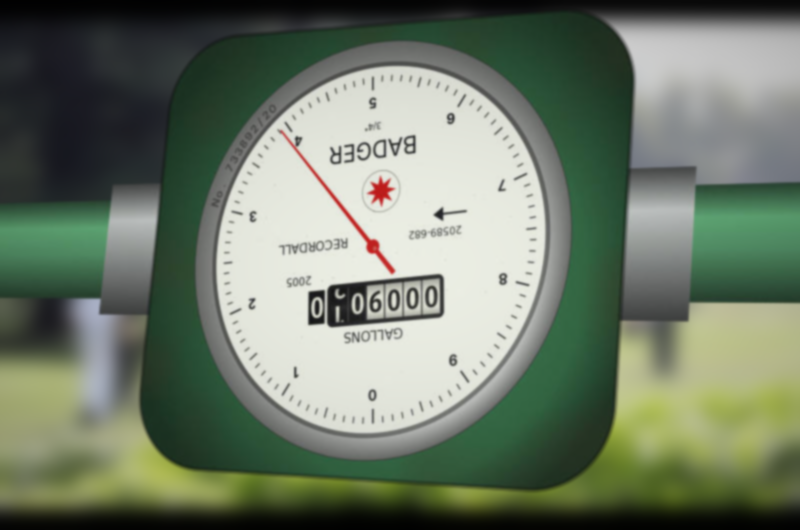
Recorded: 9013.9 gal
